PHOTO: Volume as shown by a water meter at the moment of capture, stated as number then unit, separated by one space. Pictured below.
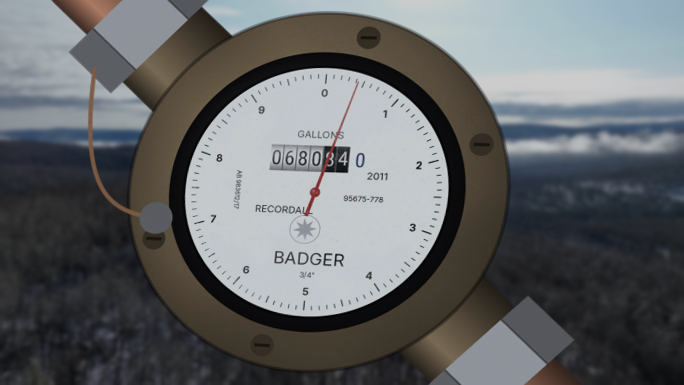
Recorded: 680840.4 gal
